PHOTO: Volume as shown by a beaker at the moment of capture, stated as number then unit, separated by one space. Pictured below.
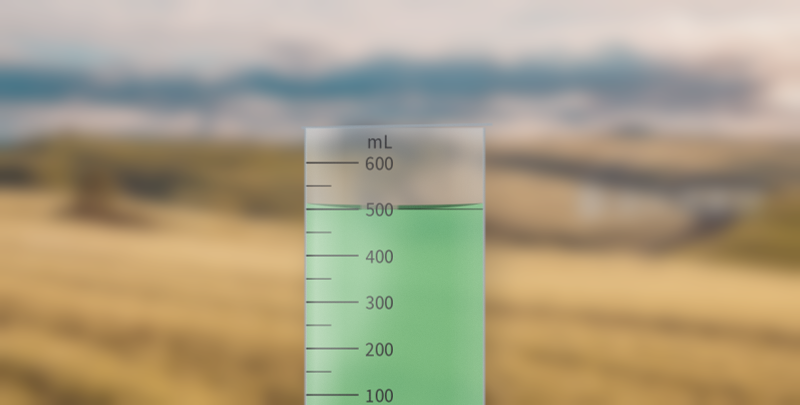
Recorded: 500 mL
